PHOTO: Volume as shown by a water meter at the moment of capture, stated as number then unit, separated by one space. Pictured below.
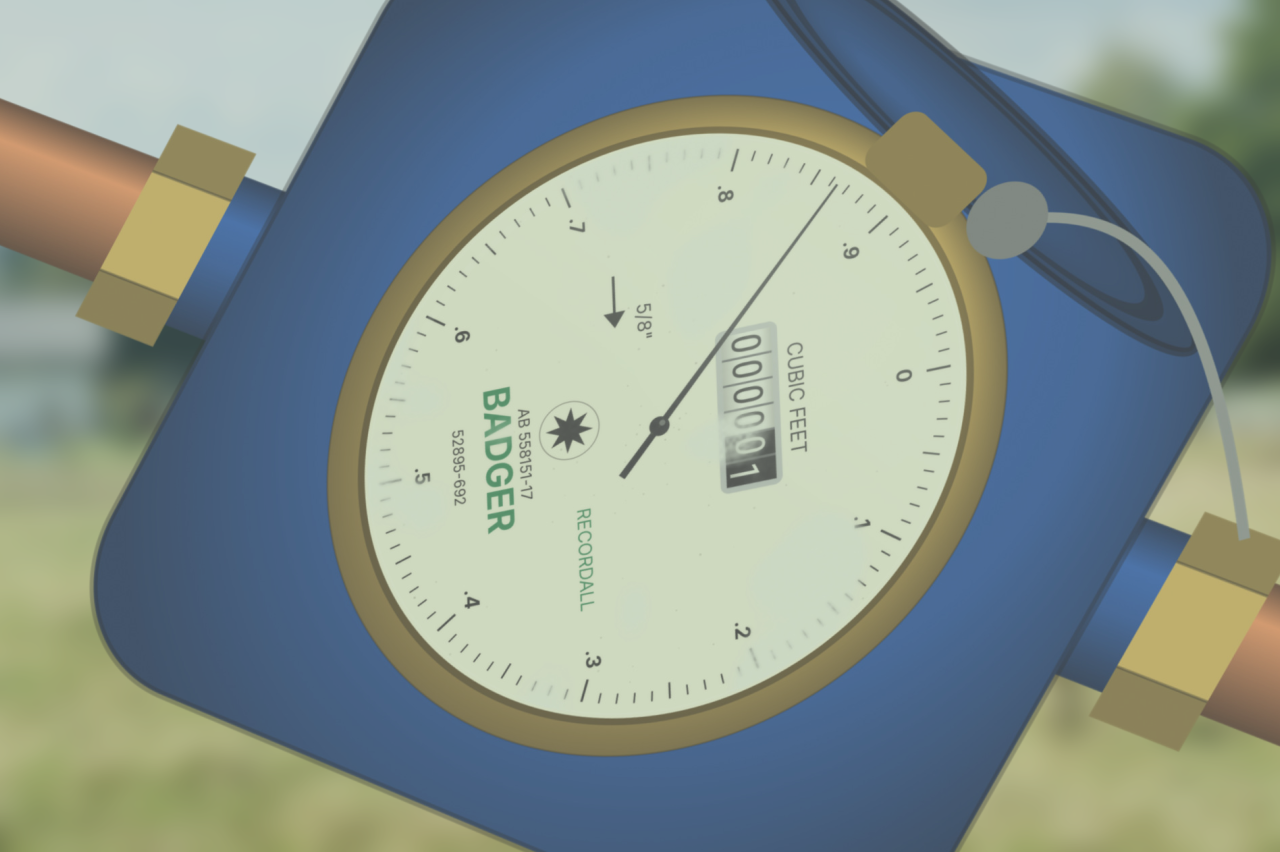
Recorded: 0.86 ft³
